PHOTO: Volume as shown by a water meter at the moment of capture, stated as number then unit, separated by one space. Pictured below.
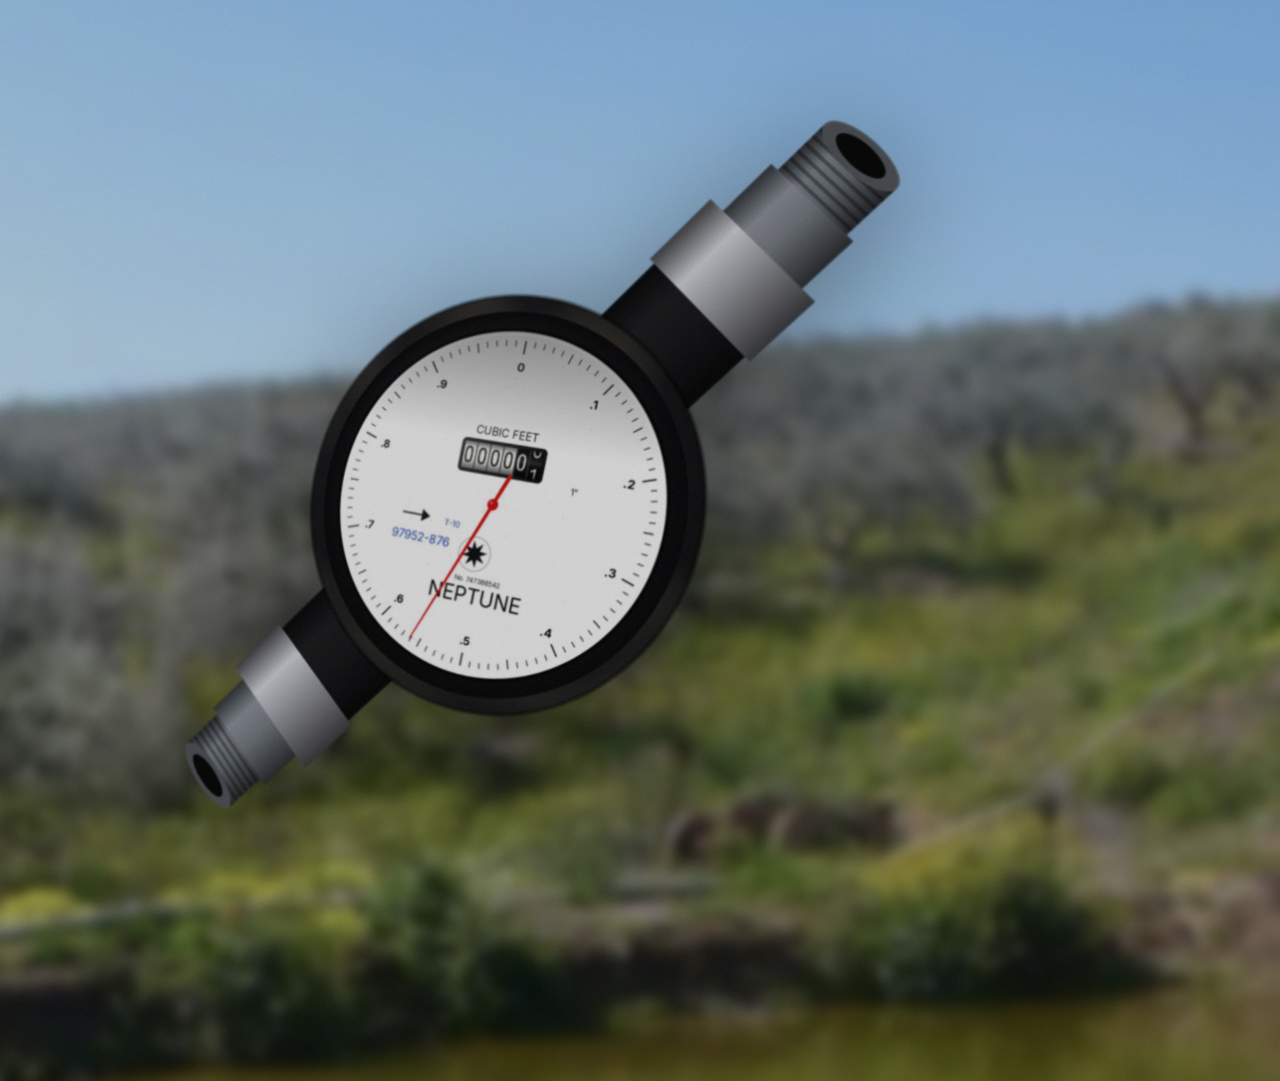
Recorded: 0.56 ft³
